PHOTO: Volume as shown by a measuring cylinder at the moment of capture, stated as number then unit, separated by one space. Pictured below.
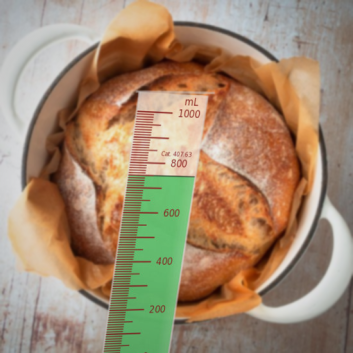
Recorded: 750 mL
